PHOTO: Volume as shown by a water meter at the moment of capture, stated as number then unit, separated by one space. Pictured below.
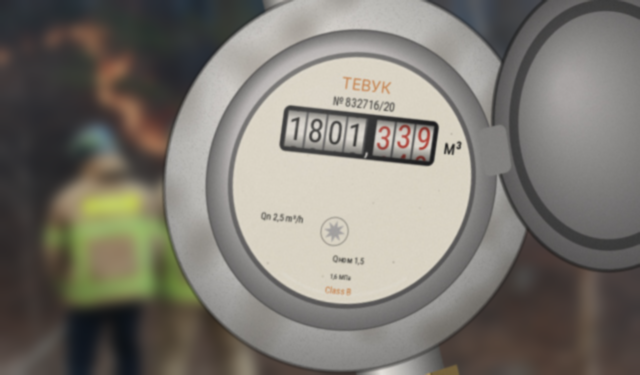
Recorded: 1801.339 m³
